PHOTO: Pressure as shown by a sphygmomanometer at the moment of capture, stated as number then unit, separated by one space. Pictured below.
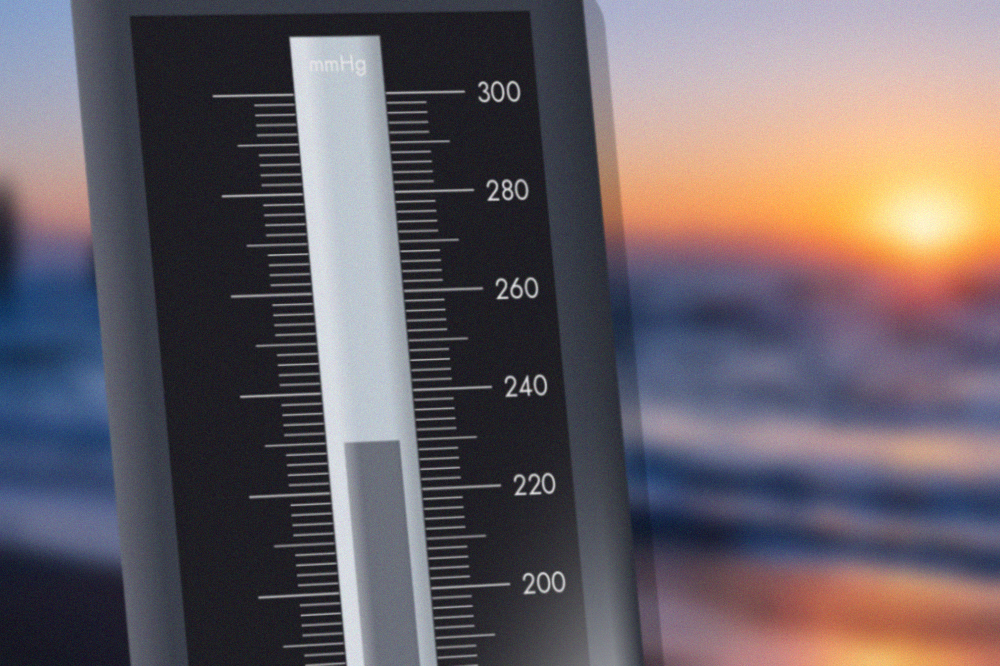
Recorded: 230 mmHg
